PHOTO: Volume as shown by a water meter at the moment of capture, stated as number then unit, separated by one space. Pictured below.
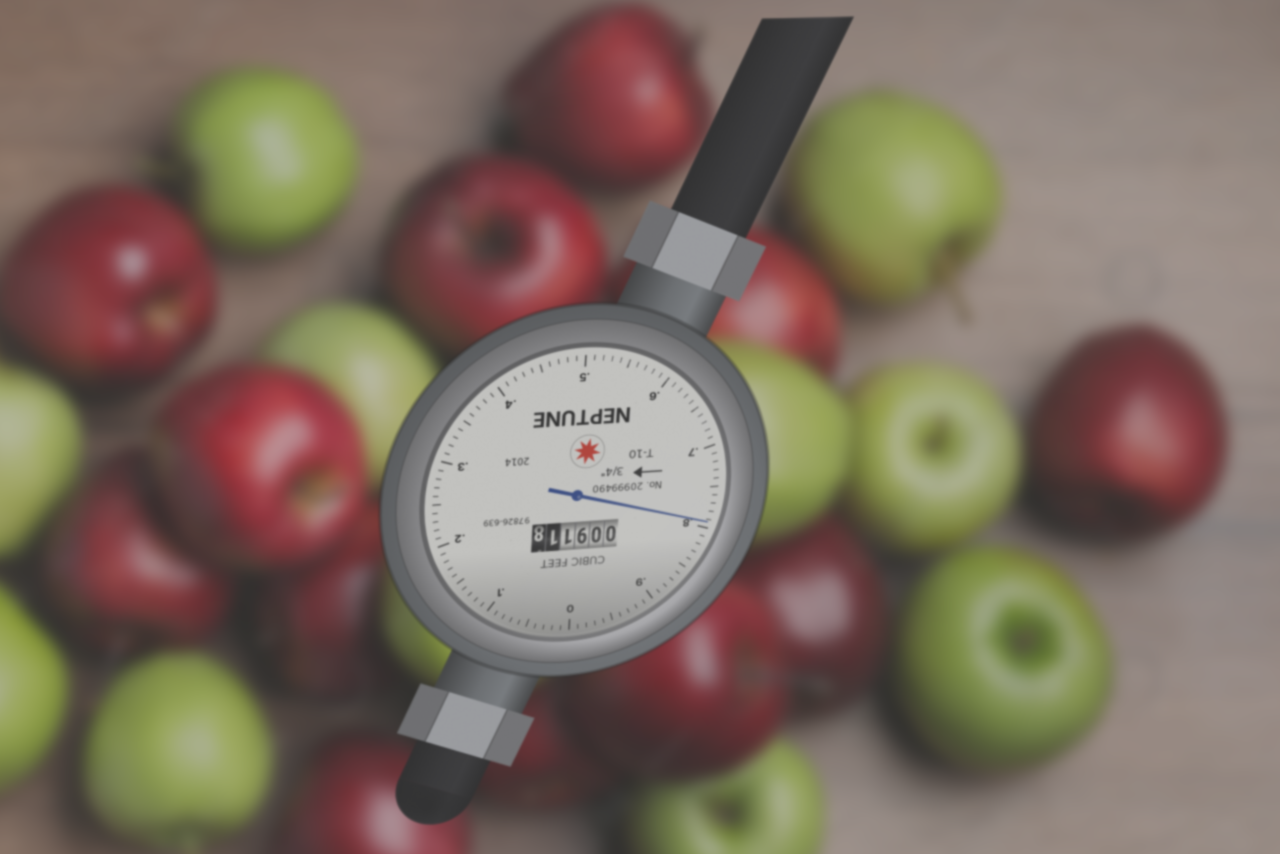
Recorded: 9117.79 ft³
